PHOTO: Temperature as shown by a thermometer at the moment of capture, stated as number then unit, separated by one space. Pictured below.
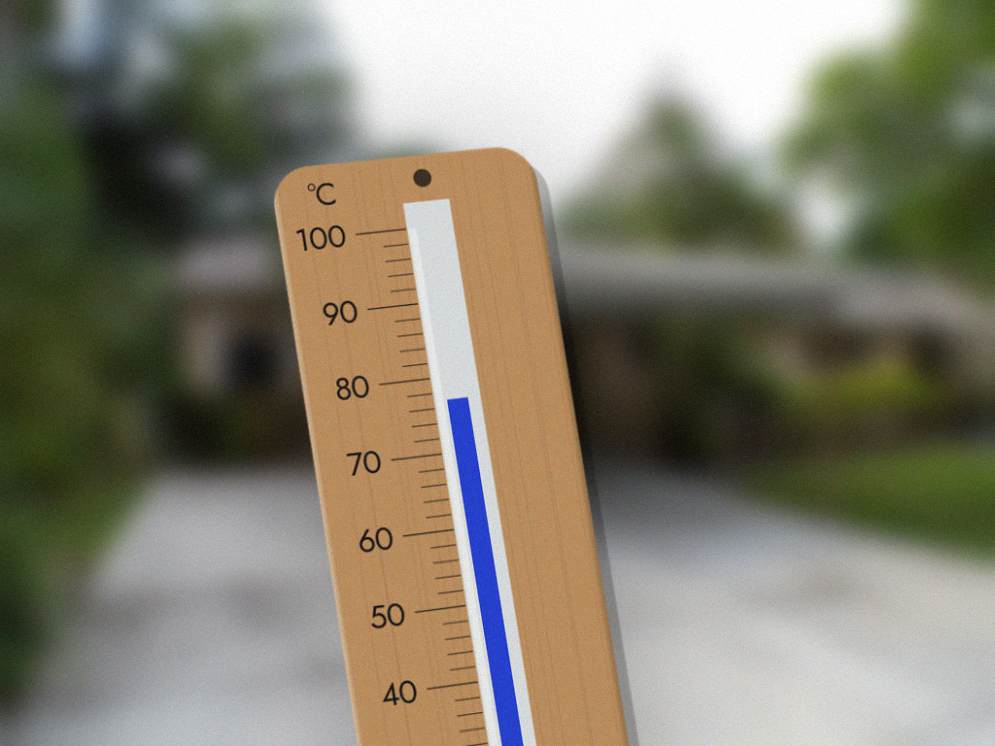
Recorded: 77 °C
